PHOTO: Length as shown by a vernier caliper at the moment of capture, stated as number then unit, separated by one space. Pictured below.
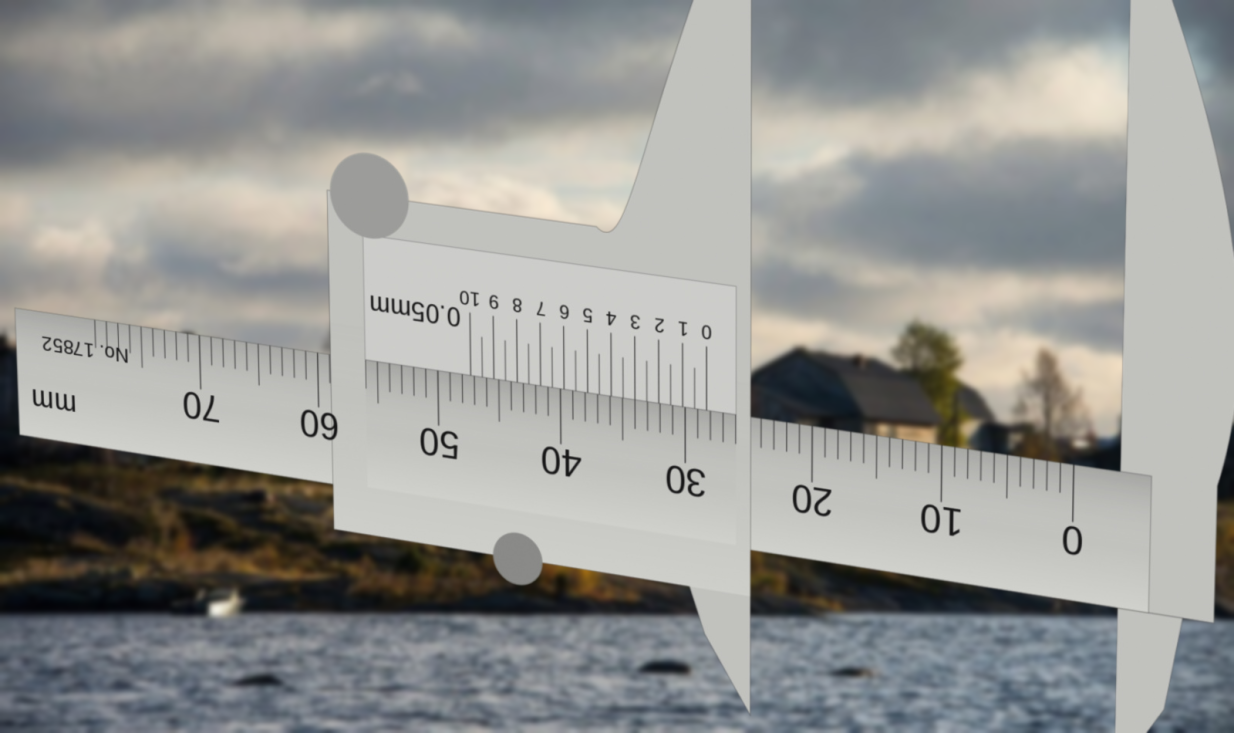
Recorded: 28.3 mm
